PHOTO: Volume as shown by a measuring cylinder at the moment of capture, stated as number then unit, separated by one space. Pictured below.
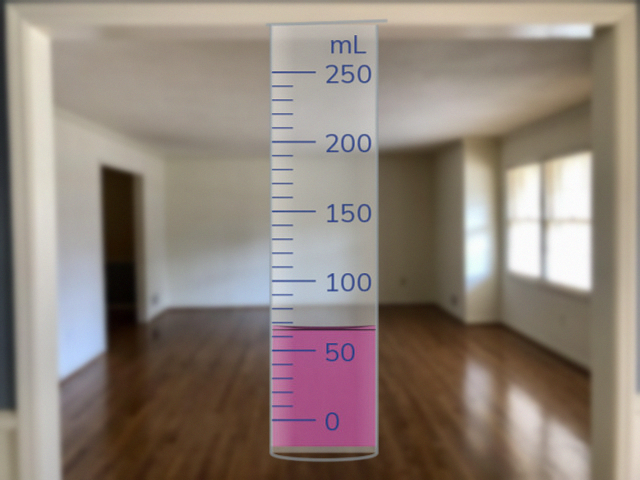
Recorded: 65 mL
